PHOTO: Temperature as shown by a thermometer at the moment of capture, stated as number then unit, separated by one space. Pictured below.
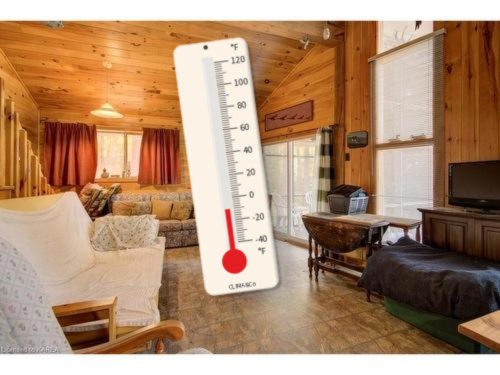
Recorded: -10 °F
